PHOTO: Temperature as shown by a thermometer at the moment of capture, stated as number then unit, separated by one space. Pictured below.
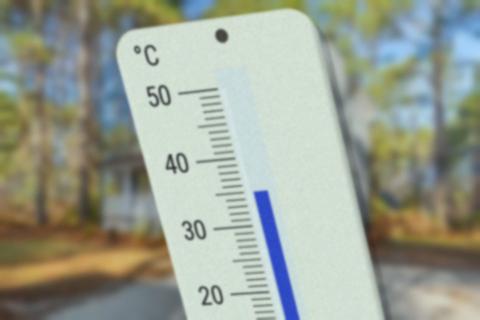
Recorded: 35 °C
